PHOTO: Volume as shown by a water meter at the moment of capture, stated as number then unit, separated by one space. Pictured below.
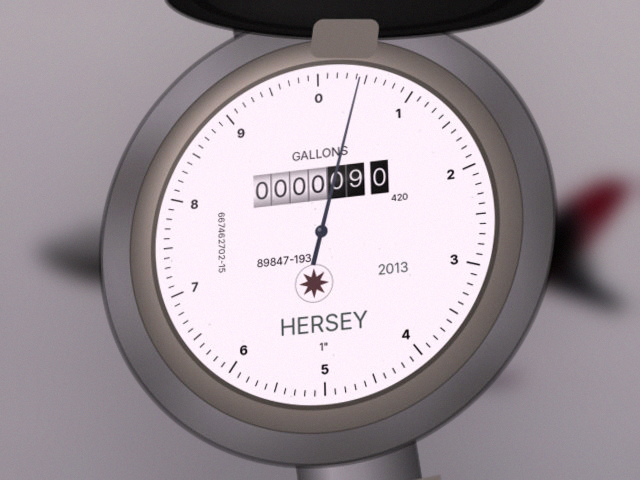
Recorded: 90.4 gal
